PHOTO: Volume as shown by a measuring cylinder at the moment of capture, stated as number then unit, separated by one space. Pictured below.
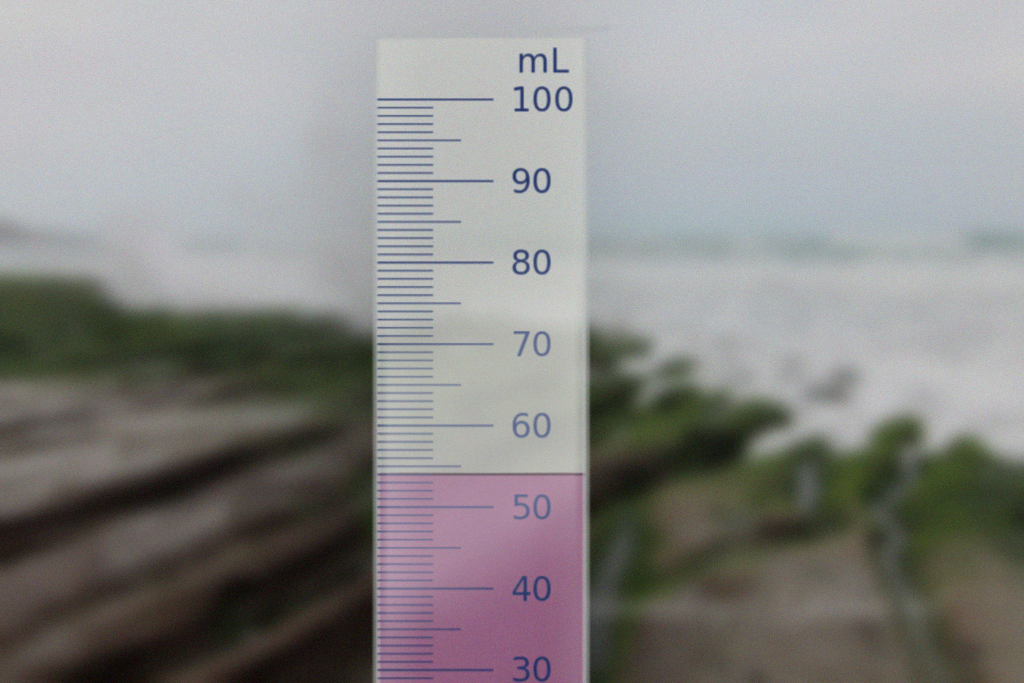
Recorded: 54 mL
